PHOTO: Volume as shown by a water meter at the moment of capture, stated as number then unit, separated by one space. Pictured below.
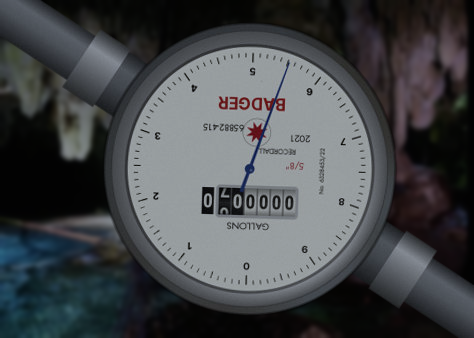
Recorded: 65.5 gal
